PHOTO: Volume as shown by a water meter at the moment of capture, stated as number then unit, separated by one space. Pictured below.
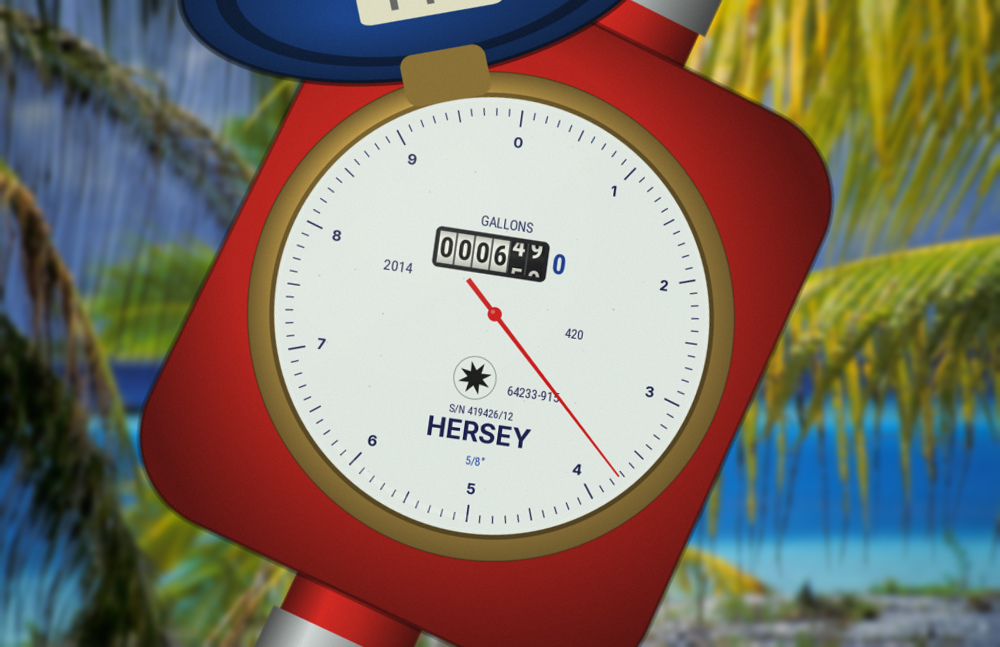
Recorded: 6493.7 gal
